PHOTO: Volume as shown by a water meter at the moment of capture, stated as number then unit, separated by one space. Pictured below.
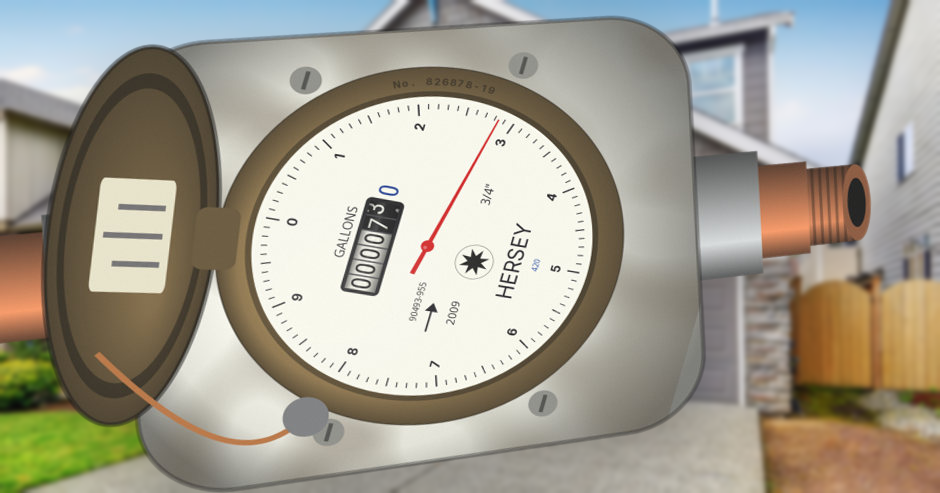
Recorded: 732.8 gal
